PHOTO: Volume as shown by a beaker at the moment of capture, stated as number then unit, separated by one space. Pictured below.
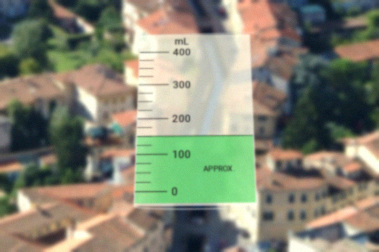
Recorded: 150 mL
